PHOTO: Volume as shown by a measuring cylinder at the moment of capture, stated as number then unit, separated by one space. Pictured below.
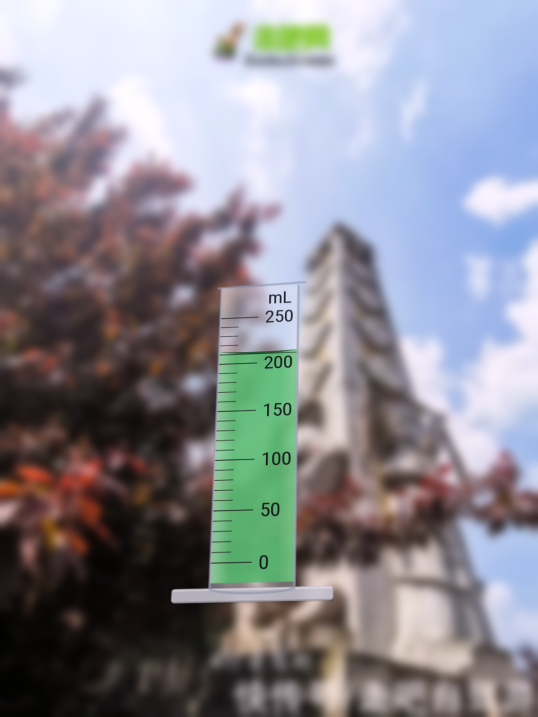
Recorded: 210 mL
